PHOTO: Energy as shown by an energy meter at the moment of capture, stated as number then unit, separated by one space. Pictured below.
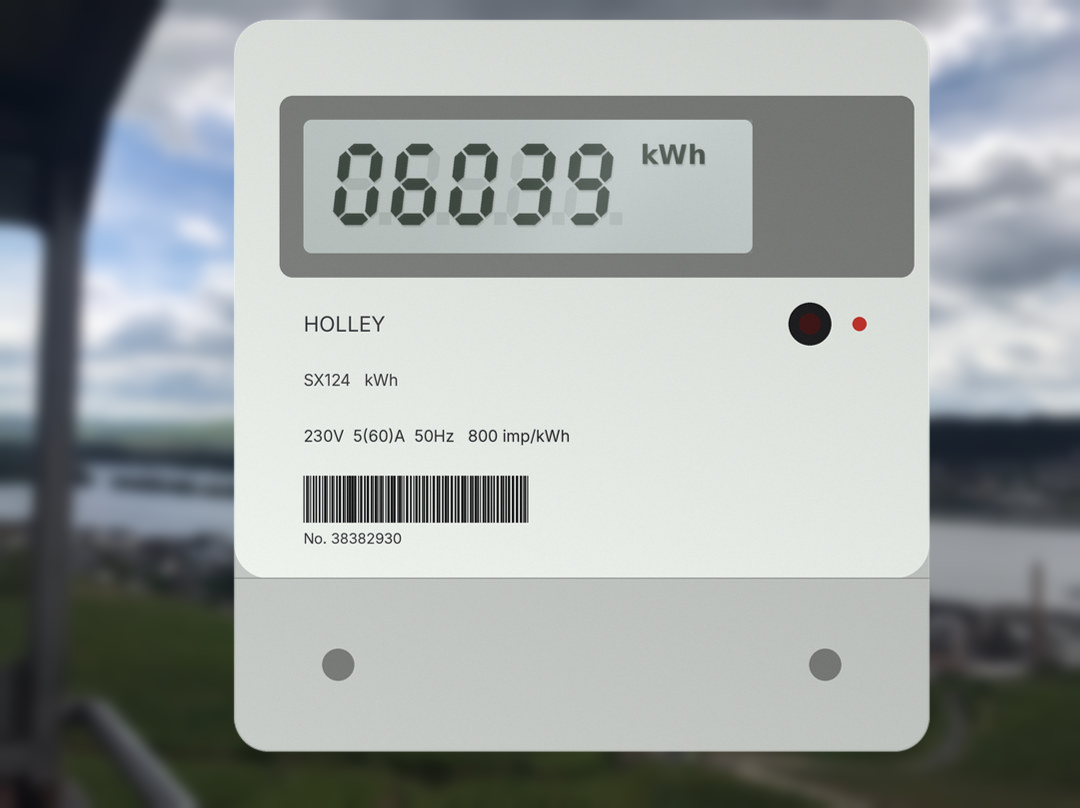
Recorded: 6039 kWh
